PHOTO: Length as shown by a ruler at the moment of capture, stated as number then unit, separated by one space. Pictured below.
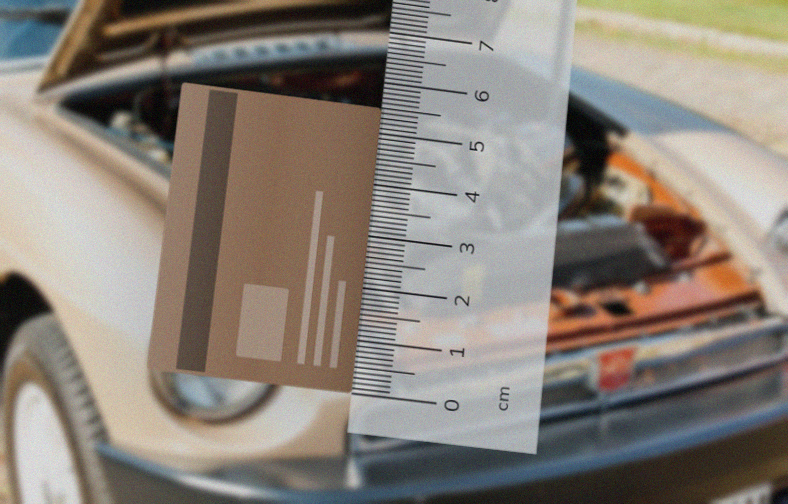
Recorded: 5.5 cm
